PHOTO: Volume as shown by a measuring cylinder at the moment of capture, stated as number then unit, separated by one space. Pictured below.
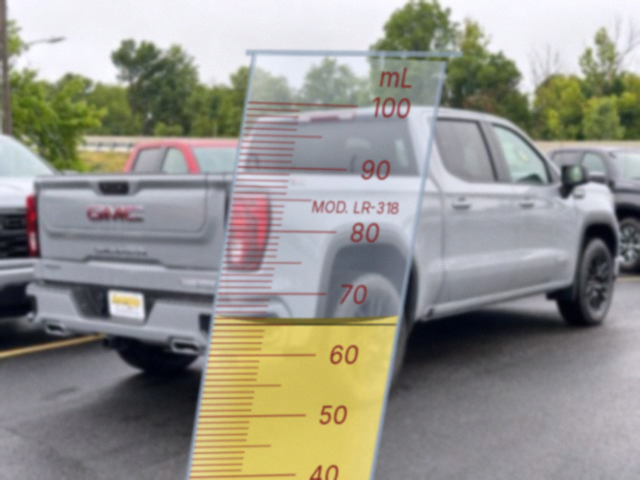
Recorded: 65 mL
